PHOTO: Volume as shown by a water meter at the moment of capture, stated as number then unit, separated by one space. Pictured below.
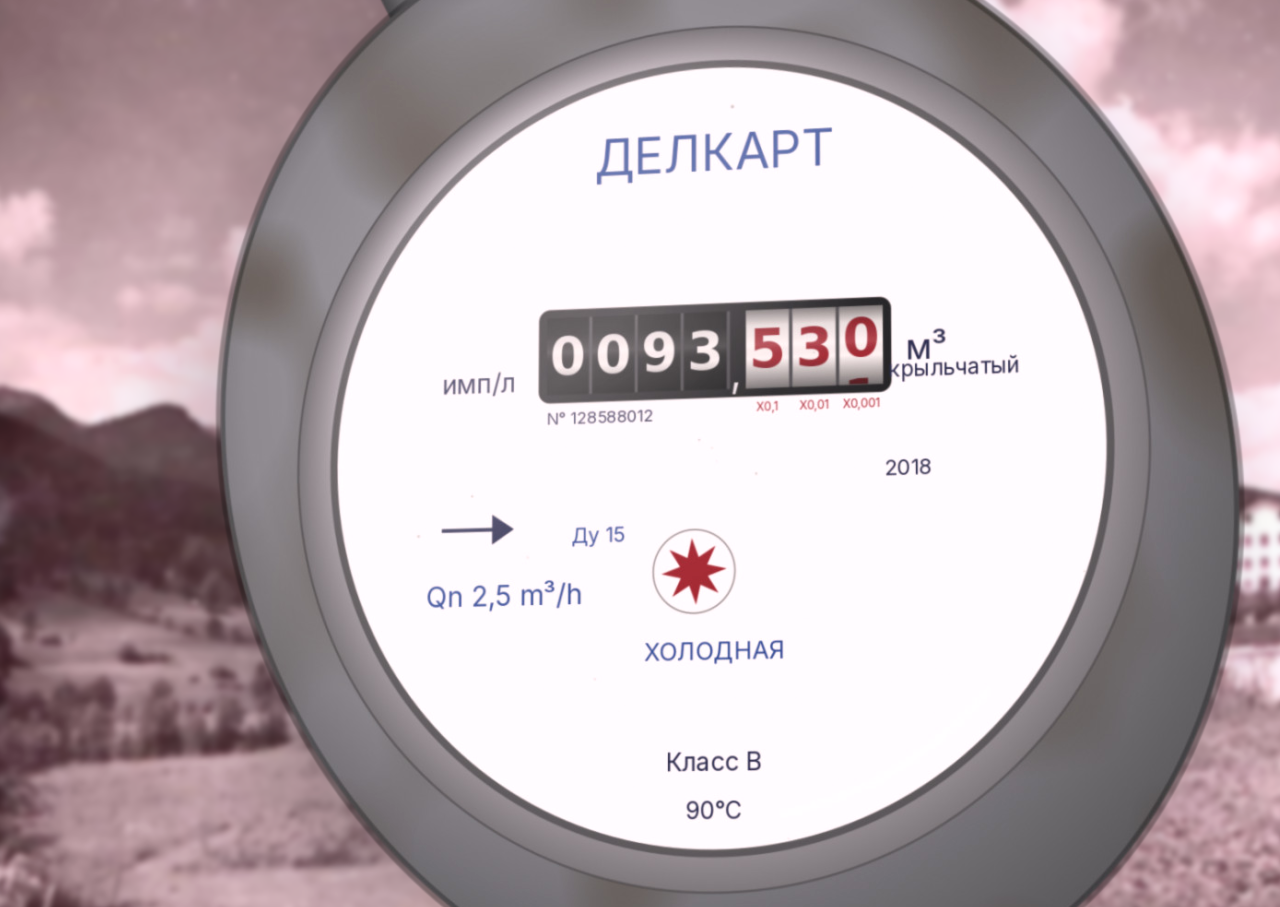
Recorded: 93.530 m³
